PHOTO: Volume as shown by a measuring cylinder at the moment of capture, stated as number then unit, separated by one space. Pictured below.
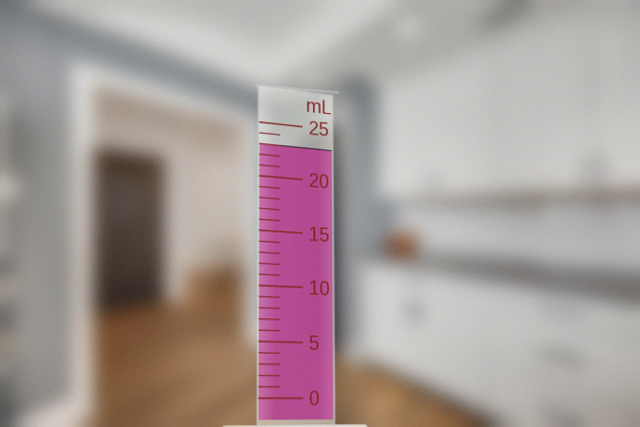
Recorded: 23 mL
